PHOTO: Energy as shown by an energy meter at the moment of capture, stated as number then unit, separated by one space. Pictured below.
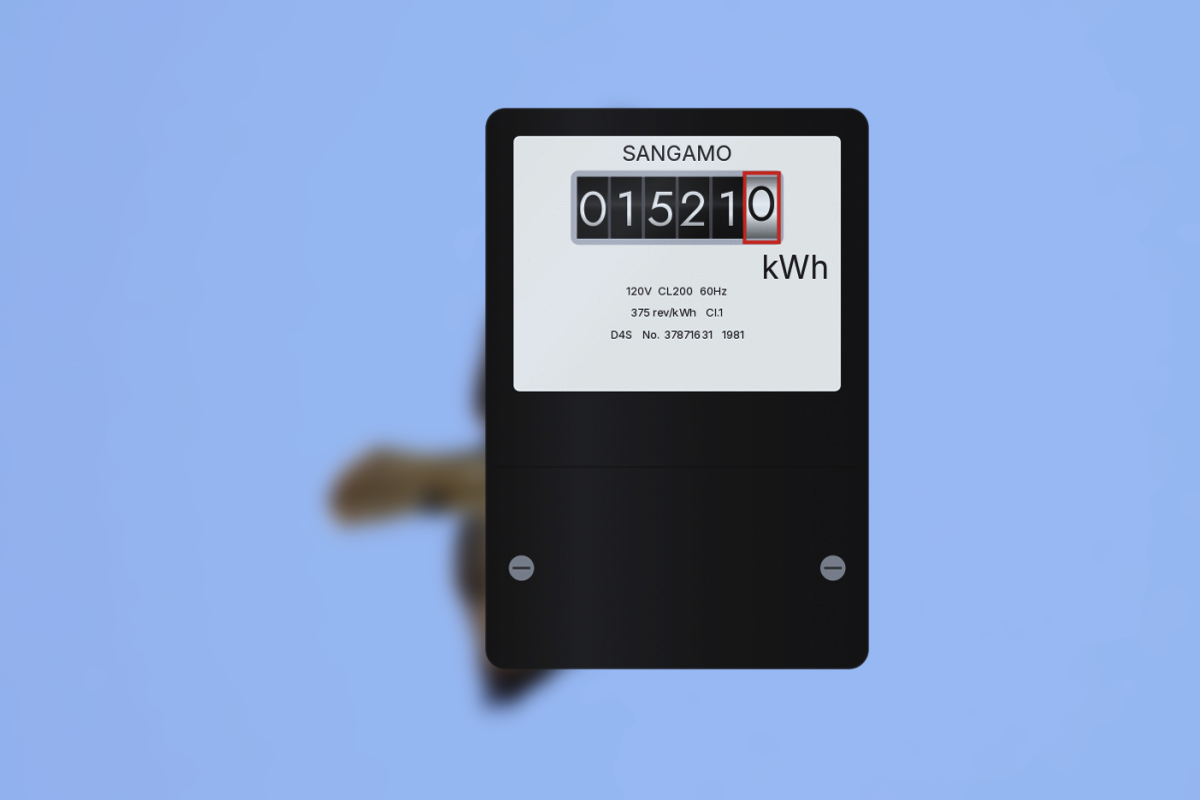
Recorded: 1521.0 kWh
